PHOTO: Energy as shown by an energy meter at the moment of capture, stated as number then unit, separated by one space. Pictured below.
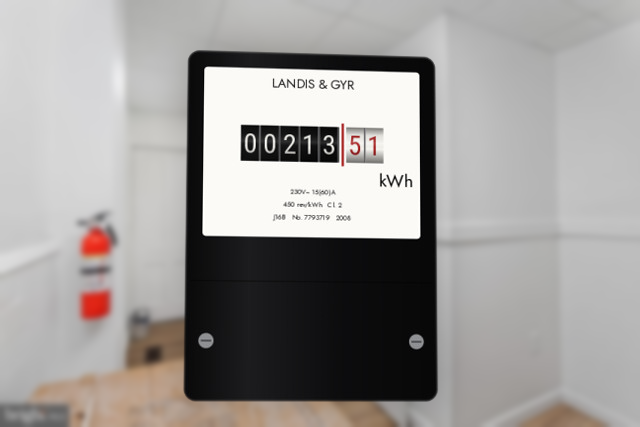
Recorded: 213.51 kWh
